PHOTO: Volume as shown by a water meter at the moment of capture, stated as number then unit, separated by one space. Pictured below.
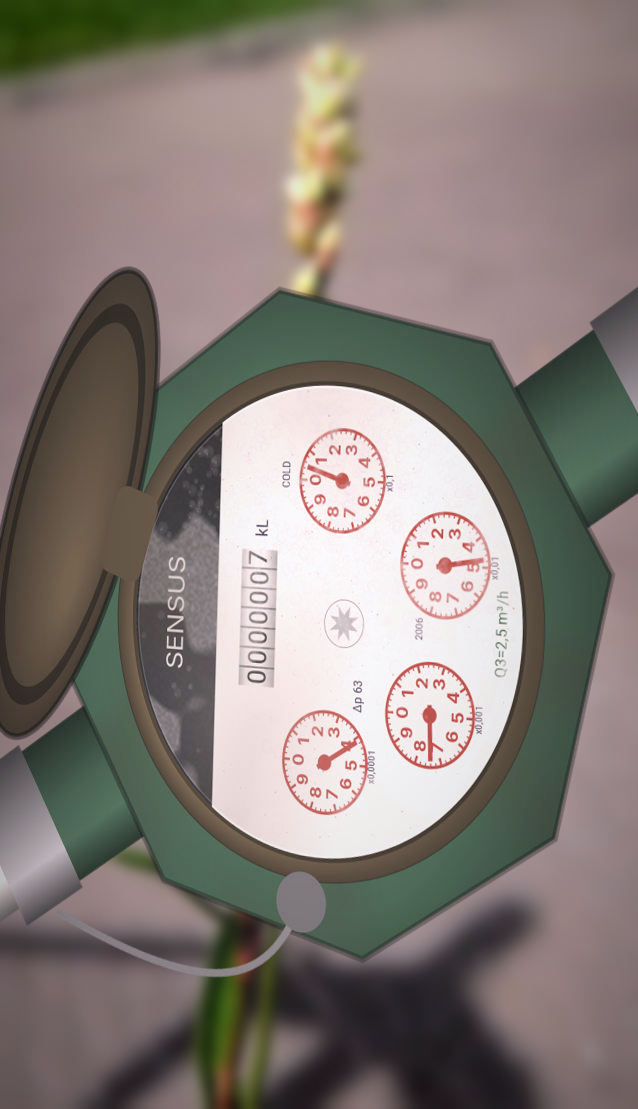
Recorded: 7.0474 kL
